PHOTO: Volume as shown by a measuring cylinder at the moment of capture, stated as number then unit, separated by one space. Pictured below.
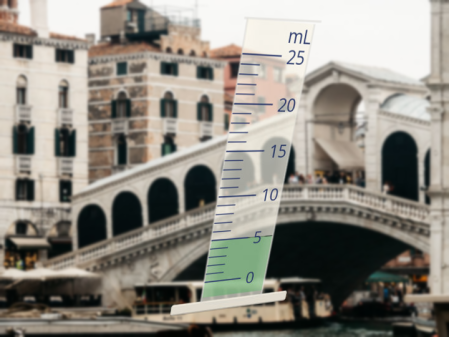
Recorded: 5 mL
